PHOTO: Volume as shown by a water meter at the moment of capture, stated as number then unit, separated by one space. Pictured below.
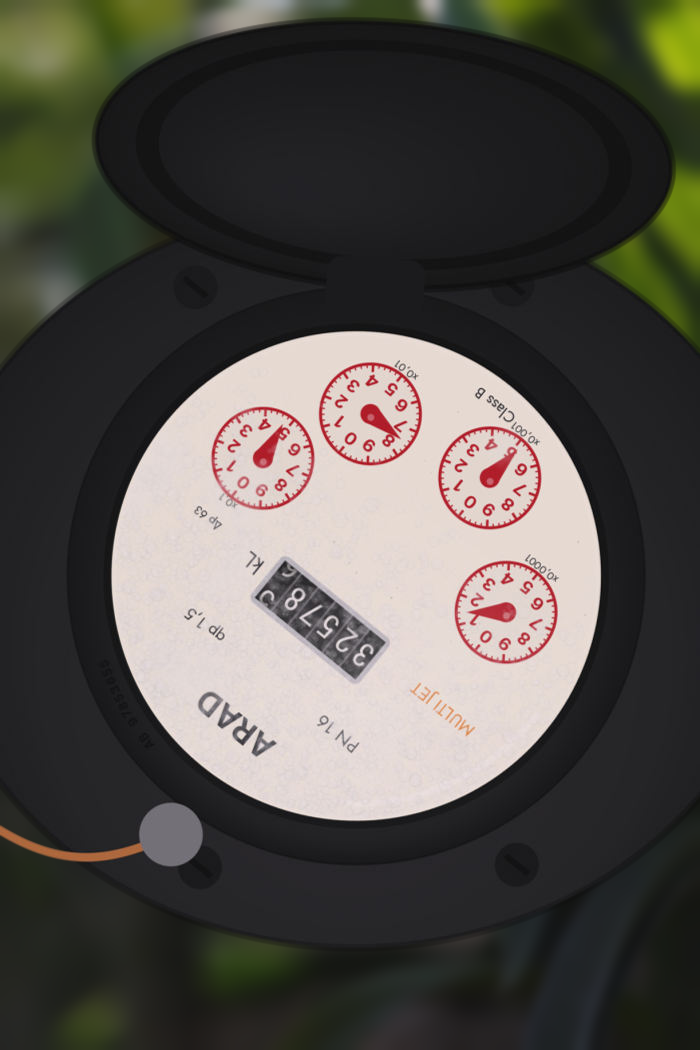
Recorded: 325785.4751 kL
